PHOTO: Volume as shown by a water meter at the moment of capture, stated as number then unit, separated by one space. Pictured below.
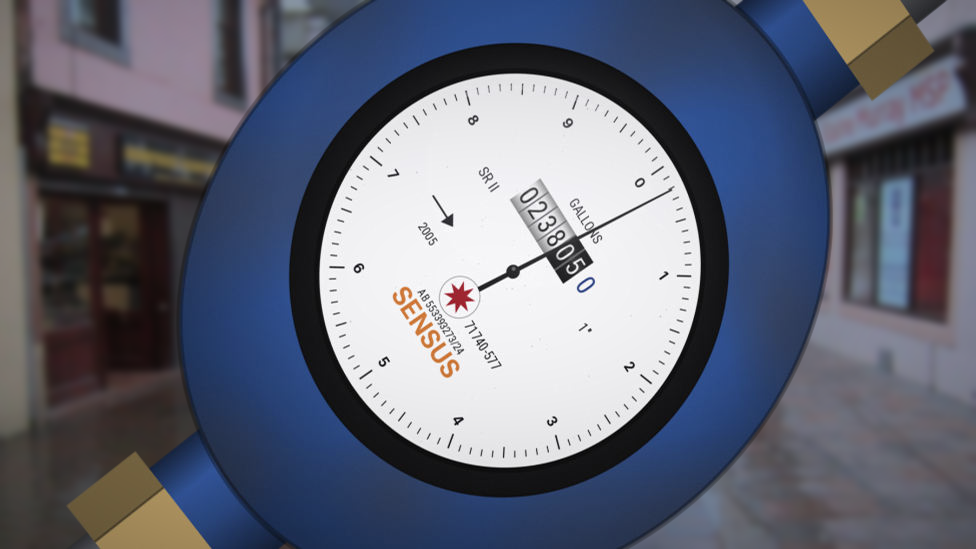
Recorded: 238050.2 gal
